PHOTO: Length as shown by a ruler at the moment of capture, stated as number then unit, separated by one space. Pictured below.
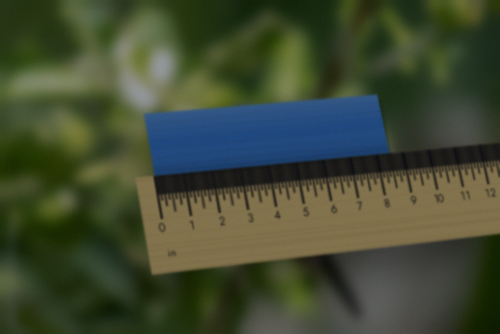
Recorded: 8.5 in
